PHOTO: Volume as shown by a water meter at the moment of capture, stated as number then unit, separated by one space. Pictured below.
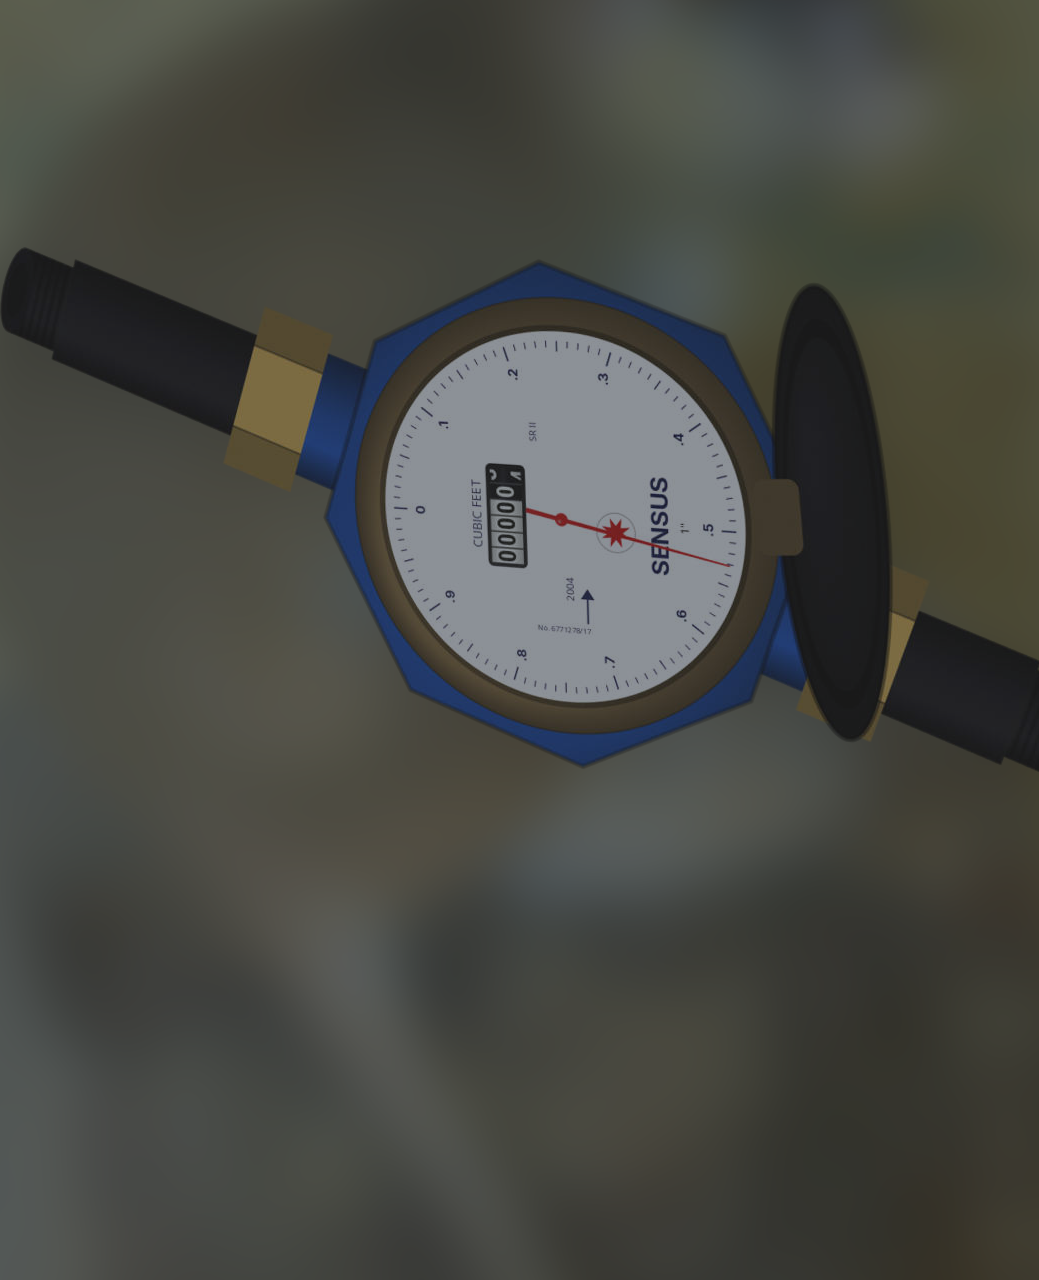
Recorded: 3.53 ft³
